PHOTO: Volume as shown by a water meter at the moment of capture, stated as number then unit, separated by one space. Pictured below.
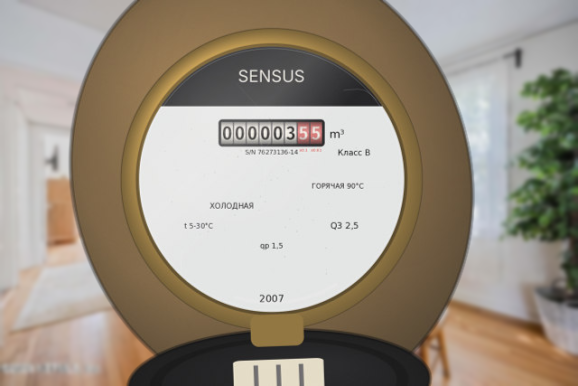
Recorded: 3.55 m³
